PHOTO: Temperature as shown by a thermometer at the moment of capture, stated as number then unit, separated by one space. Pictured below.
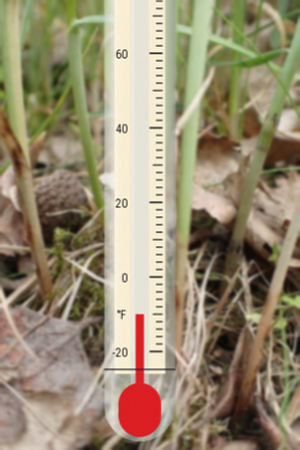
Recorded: -10 °F
